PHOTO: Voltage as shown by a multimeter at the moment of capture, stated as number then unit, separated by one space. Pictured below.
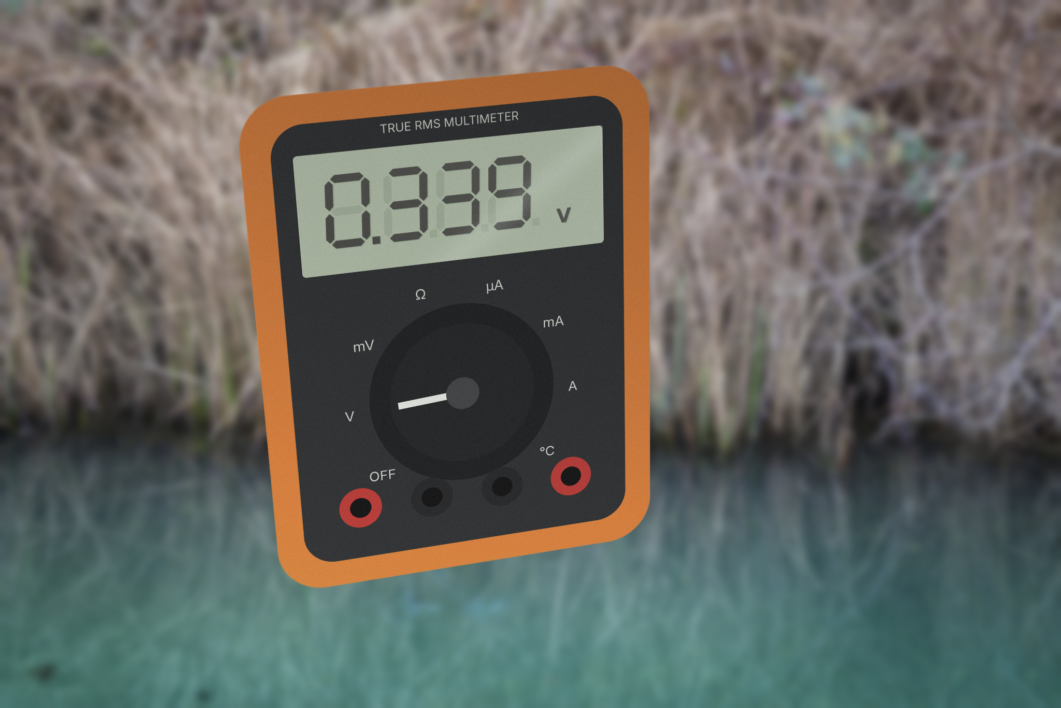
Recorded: 0.339 V
